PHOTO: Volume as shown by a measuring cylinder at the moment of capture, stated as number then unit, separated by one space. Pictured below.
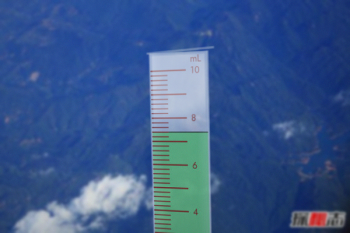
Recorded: 7.4 mL
